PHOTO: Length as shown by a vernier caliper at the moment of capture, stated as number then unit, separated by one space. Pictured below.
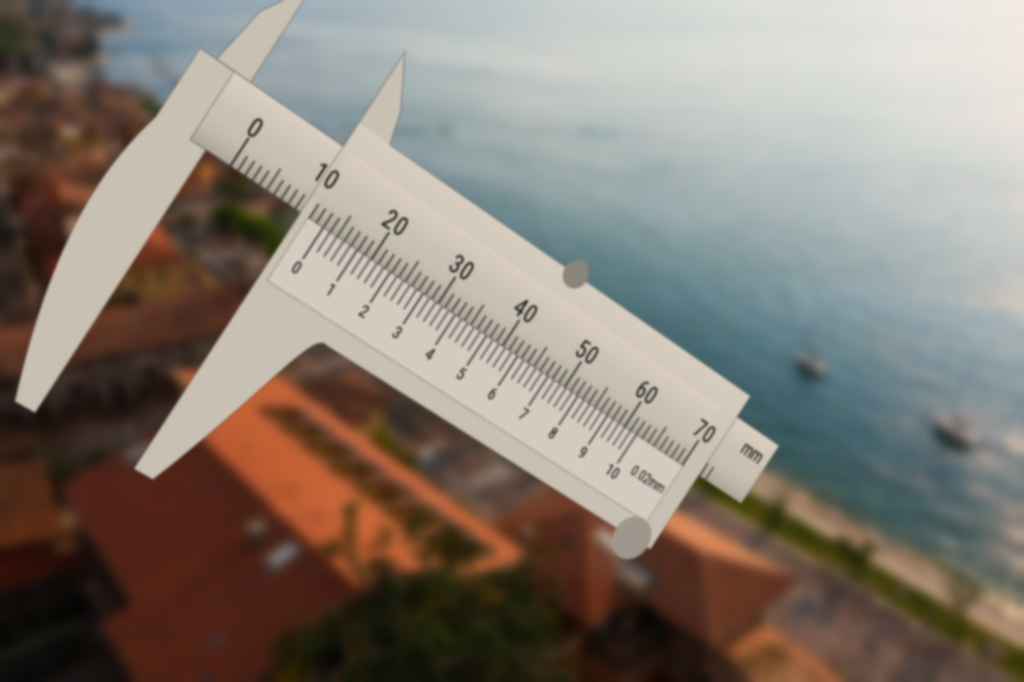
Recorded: 13.0 mm
